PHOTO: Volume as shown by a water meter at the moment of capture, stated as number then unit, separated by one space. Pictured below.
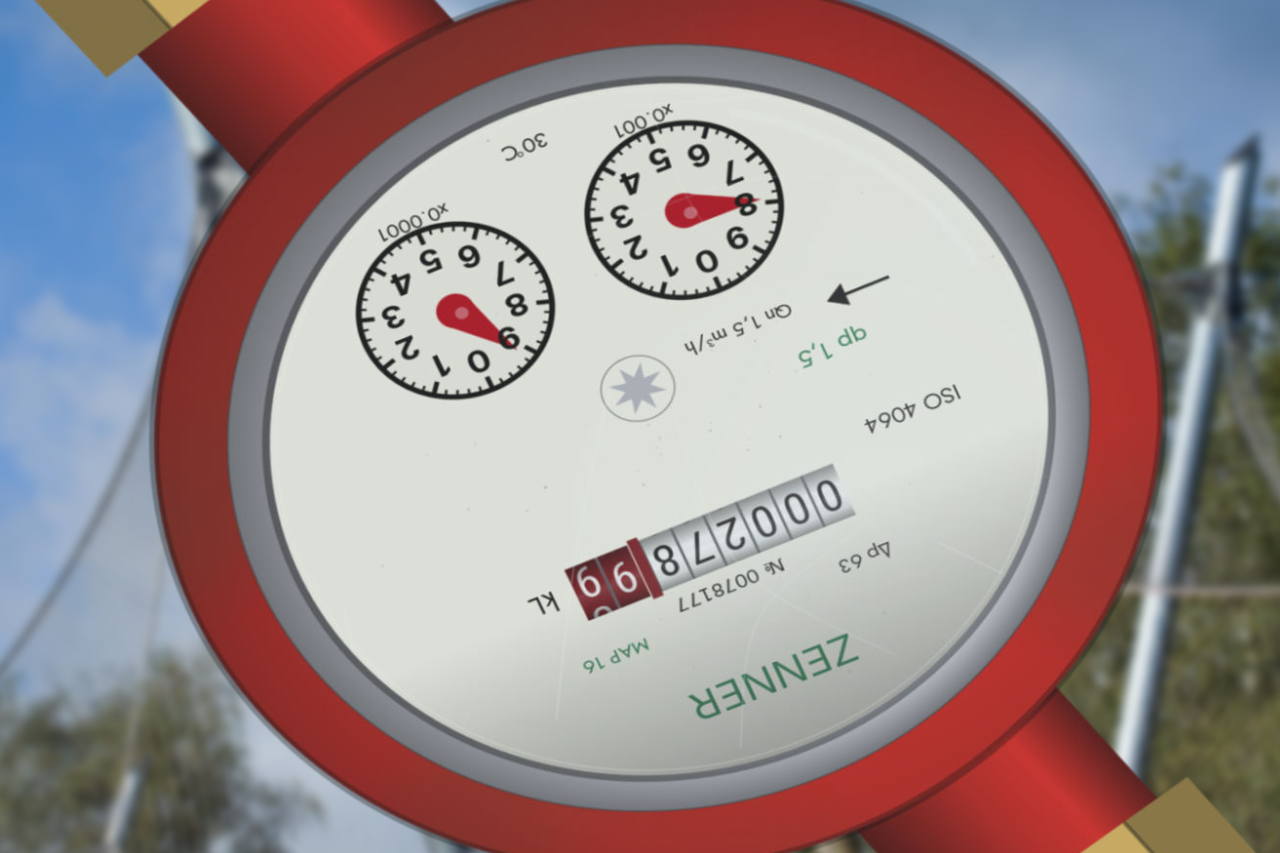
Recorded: 278.9879 kL
